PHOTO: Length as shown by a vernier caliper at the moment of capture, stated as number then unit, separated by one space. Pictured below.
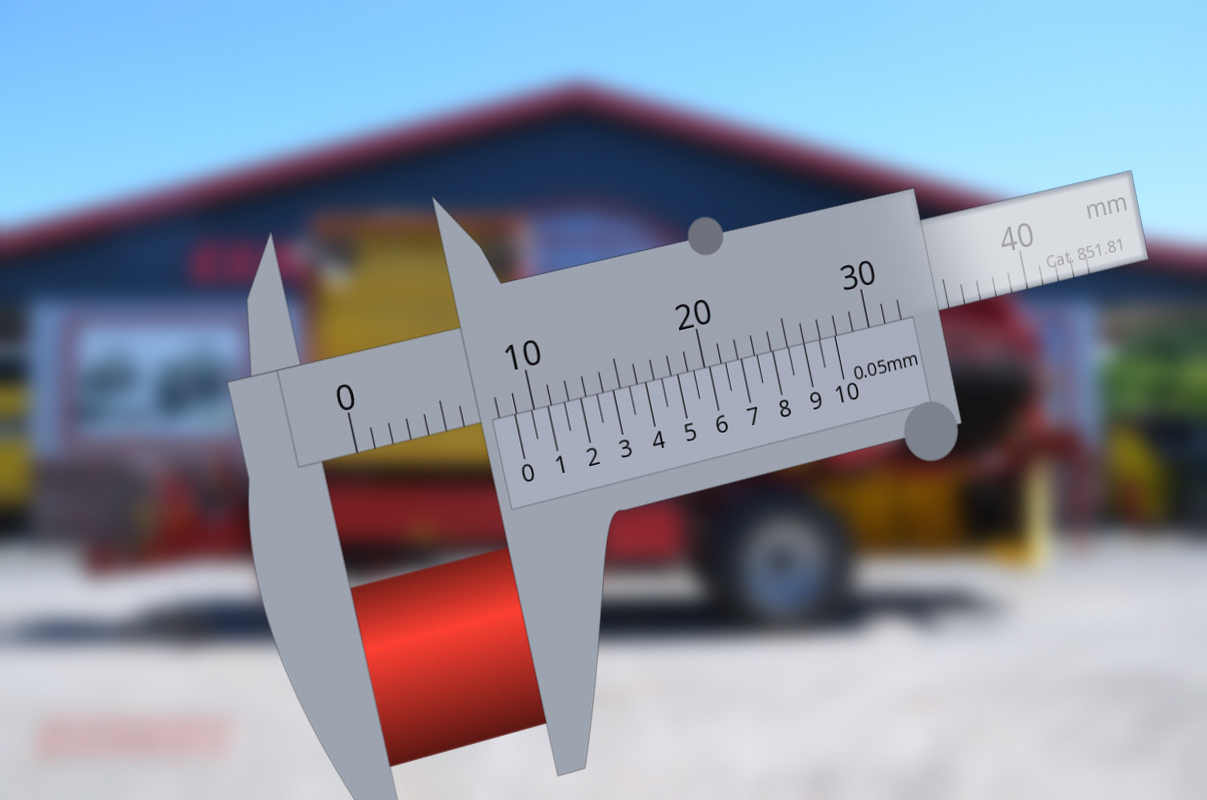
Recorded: 8.9 mm
